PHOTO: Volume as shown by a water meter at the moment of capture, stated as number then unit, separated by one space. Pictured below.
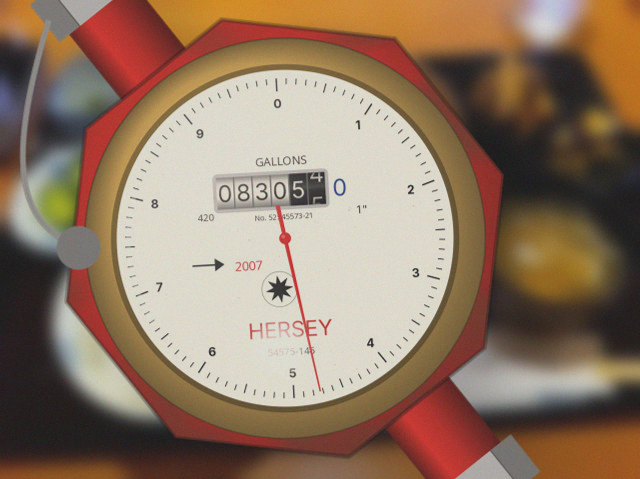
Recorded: 830544.7 gal
